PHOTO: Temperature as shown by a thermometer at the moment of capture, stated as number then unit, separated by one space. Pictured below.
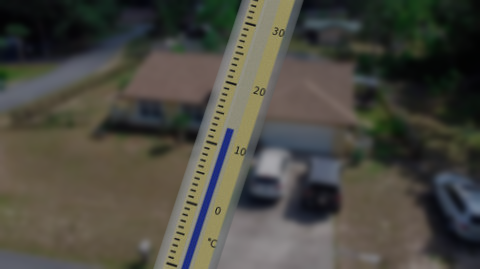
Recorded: 13 °C
